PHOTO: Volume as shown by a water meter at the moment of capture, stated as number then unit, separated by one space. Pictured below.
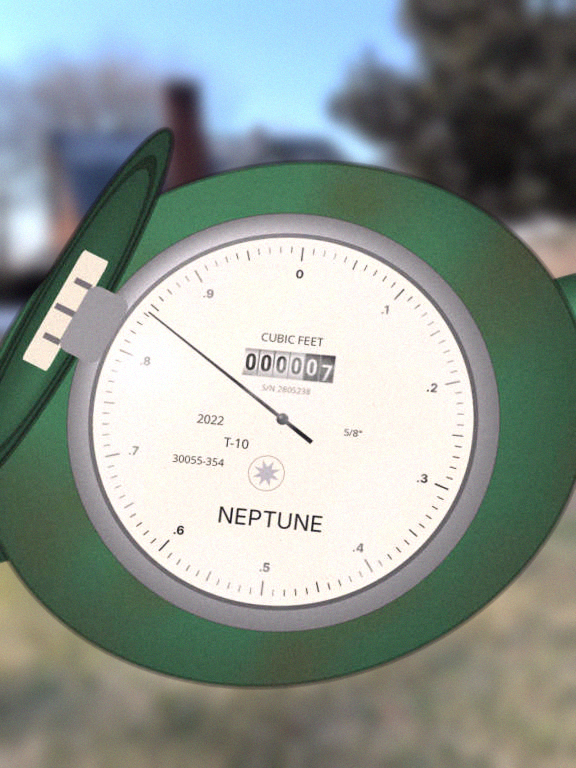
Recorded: 6.84 ft³
